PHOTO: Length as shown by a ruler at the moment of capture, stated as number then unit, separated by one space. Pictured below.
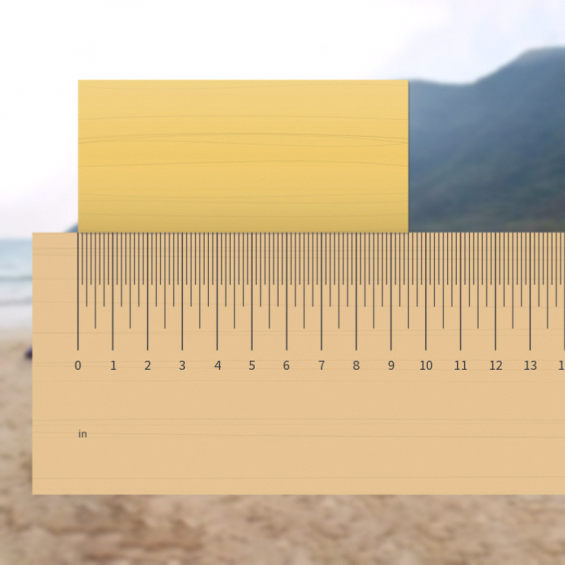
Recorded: 9.5 in
